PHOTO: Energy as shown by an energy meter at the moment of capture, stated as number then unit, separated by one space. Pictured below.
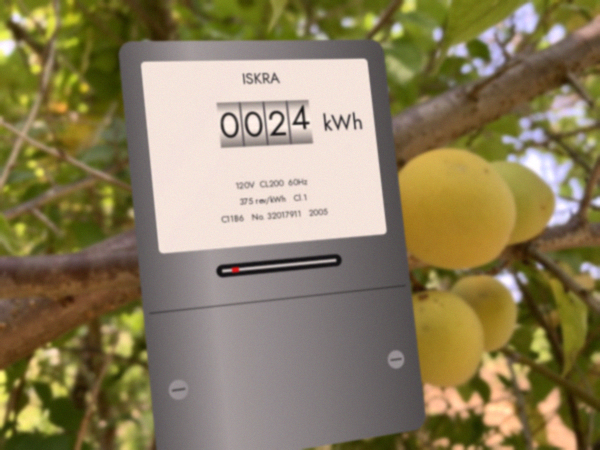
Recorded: 24 kWh
